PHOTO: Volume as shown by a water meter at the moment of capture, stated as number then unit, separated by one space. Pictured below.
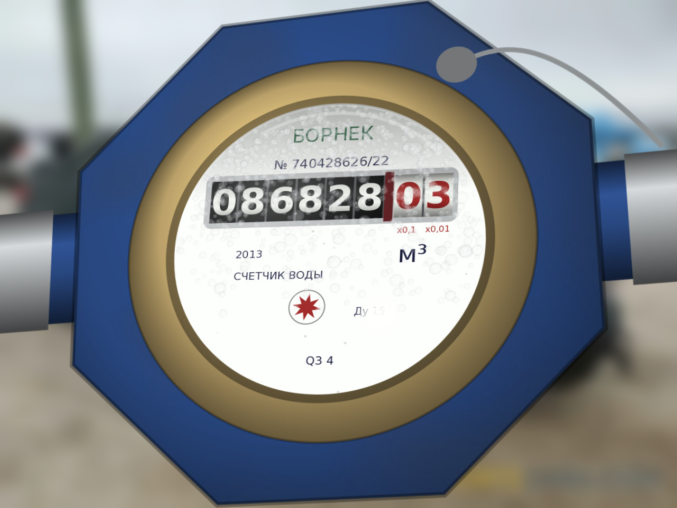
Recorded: 86828.03 m³
